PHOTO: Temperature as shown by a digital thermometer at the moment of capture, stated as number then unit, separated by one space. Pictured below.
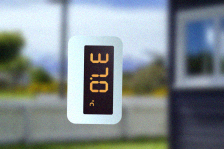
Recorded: 37.0 °C
